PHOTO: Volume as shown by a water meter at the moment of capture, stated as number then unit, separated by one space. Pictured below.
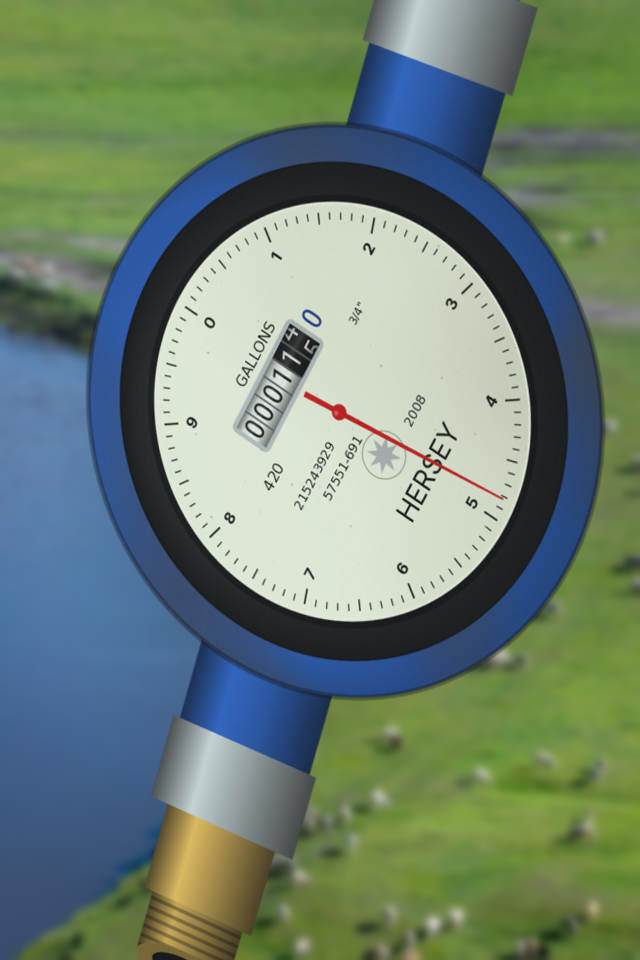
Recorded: 1144.8 gal
